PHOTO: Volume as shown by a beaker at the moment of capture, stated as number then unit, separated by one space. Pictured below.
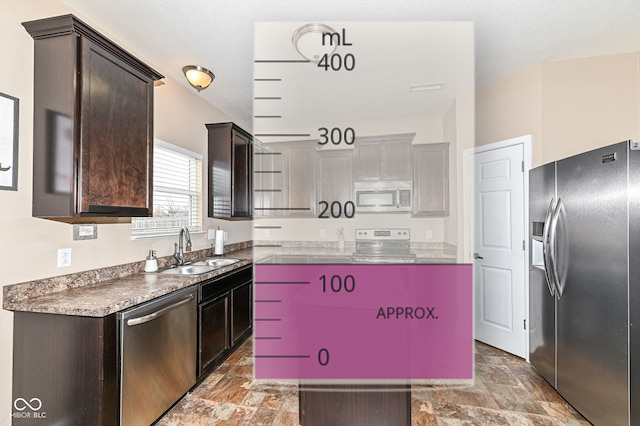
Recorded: 125 mL
